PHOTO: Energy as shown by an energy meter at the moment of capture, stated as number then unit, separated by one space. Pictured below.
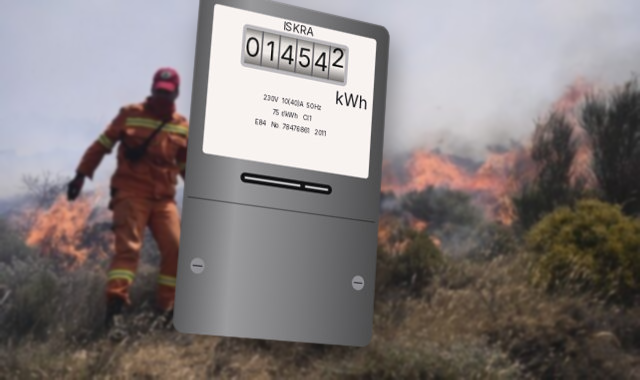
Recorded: 14542 kWh
